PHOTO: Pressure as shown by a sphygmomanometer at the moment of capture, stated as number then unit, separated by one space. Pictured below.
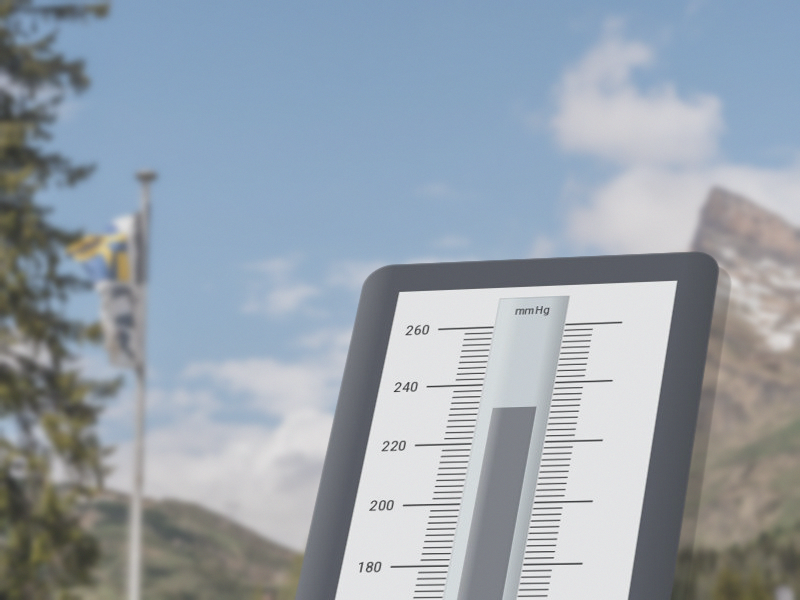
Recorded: 232 mmHg
